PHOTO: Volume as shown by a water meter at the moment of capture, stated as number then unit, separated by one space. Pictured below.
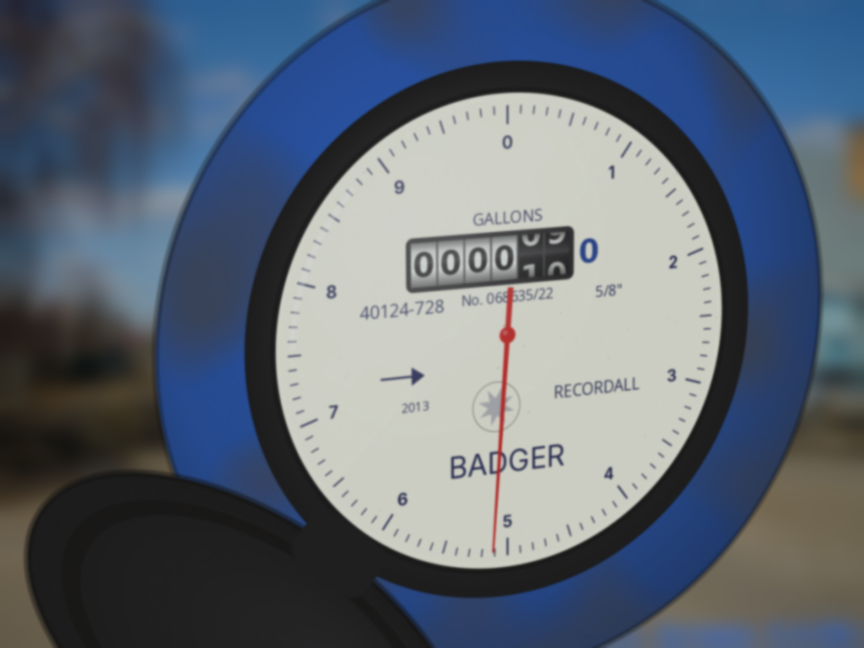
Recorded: 95.1 gal
